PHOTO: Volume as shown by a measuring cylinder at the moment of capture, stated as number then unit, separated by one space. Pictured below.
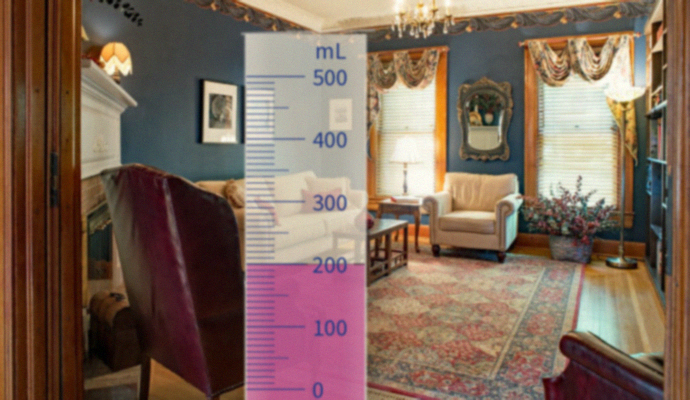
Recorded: 200 mL
